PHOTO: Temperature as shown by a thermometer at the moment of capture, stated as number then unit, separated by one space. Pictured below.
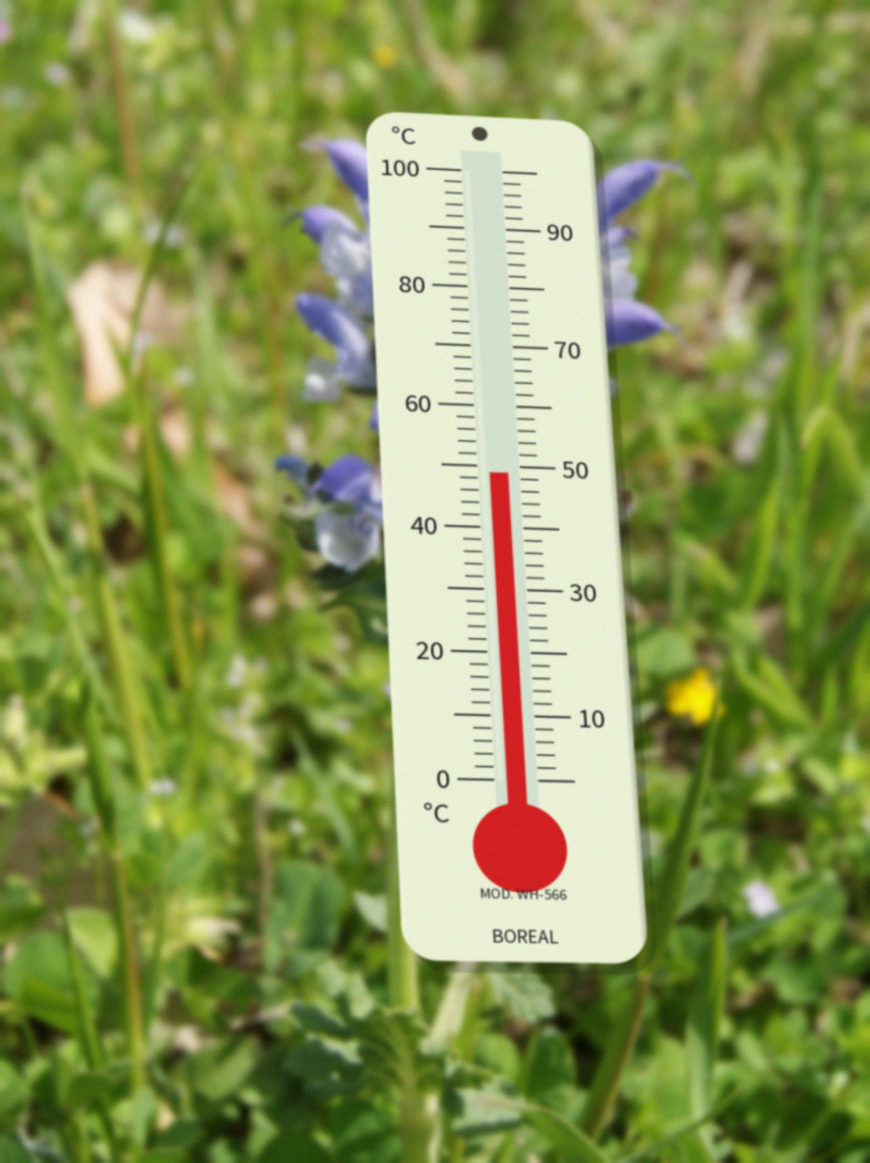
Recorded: 49 °C
